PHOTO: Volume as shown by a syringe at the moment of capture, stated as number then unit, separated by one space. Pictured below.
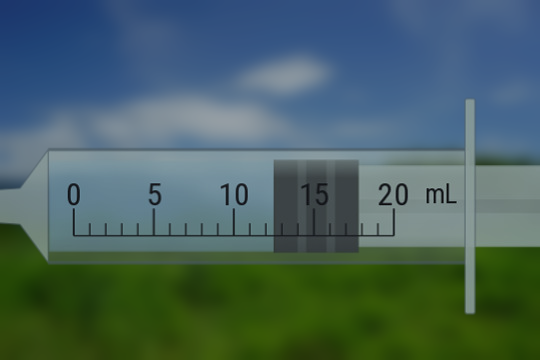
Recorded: 12.5 mL
